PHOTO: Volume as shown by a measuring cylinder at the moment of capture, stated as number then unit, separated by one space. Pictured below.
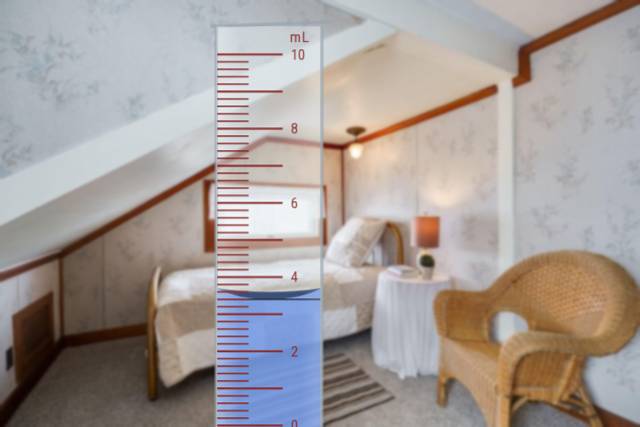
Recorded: 3.4 mL
